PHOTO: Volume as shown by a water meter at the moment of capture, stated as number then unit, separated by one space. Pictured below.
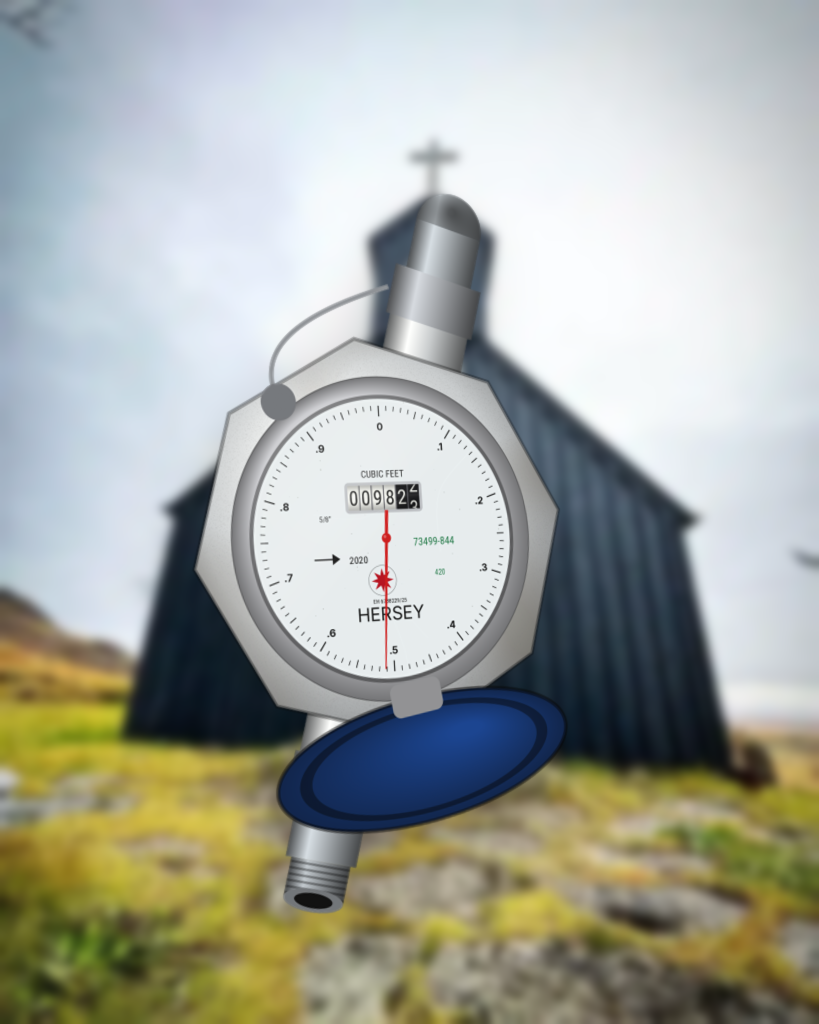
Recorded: 9822.51 ft³
